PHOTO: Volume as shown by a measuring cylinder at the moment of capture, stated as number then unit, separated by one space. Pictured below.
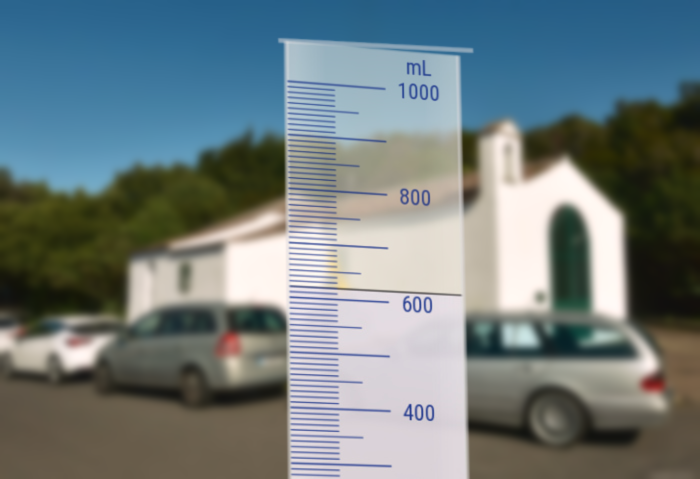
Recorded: 620 mL
